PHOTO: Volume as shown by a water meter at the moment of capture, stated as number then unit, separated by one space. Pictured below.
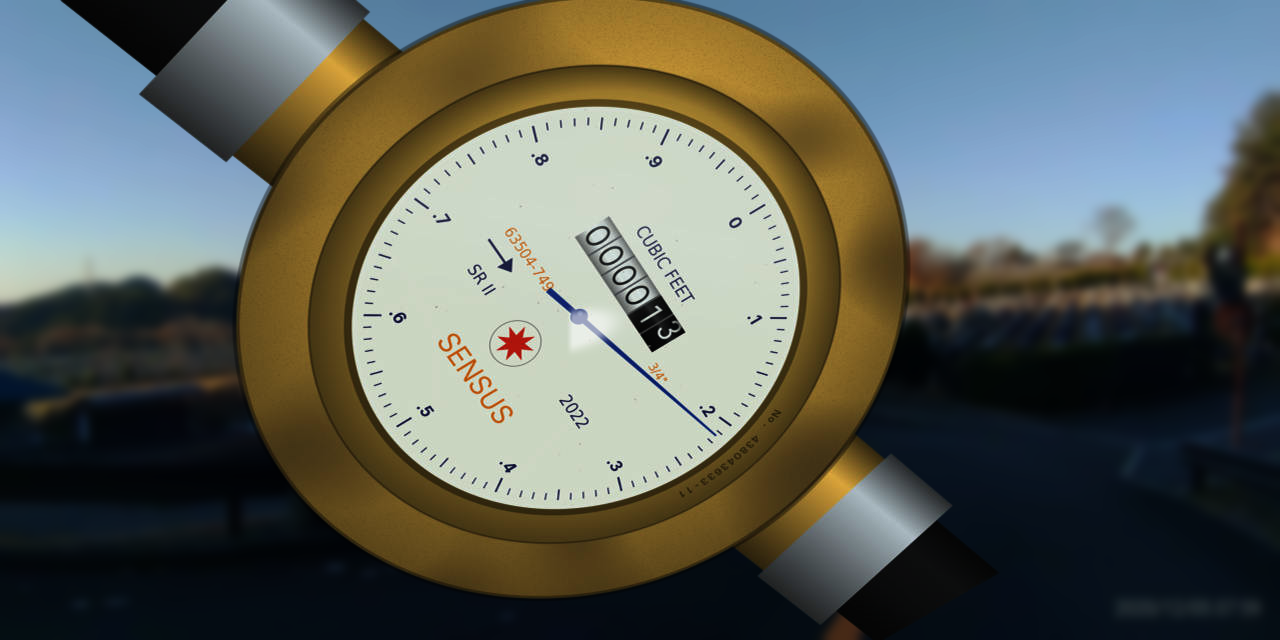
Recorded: 13.21 ft³
